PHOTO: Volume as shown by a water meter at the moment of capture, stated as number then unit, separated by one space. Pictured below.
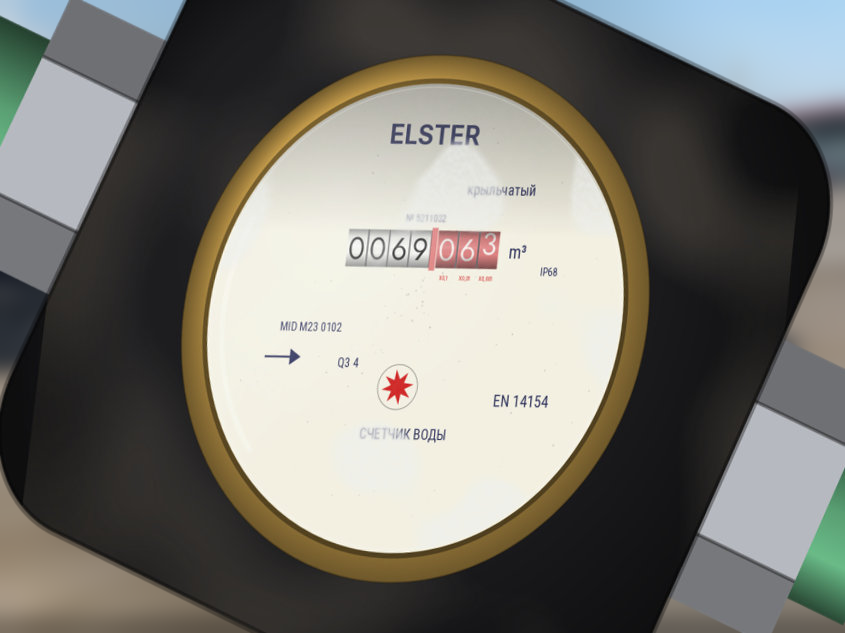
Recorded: 69.063 m³
